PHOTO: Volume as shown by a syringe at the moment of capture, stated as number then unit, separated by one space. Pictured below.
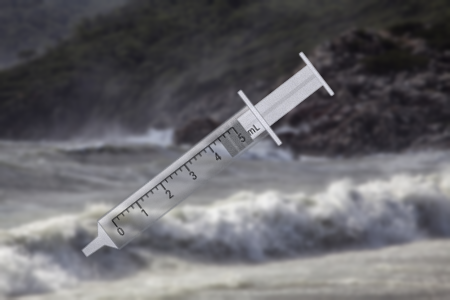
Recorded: 4.4 mL
